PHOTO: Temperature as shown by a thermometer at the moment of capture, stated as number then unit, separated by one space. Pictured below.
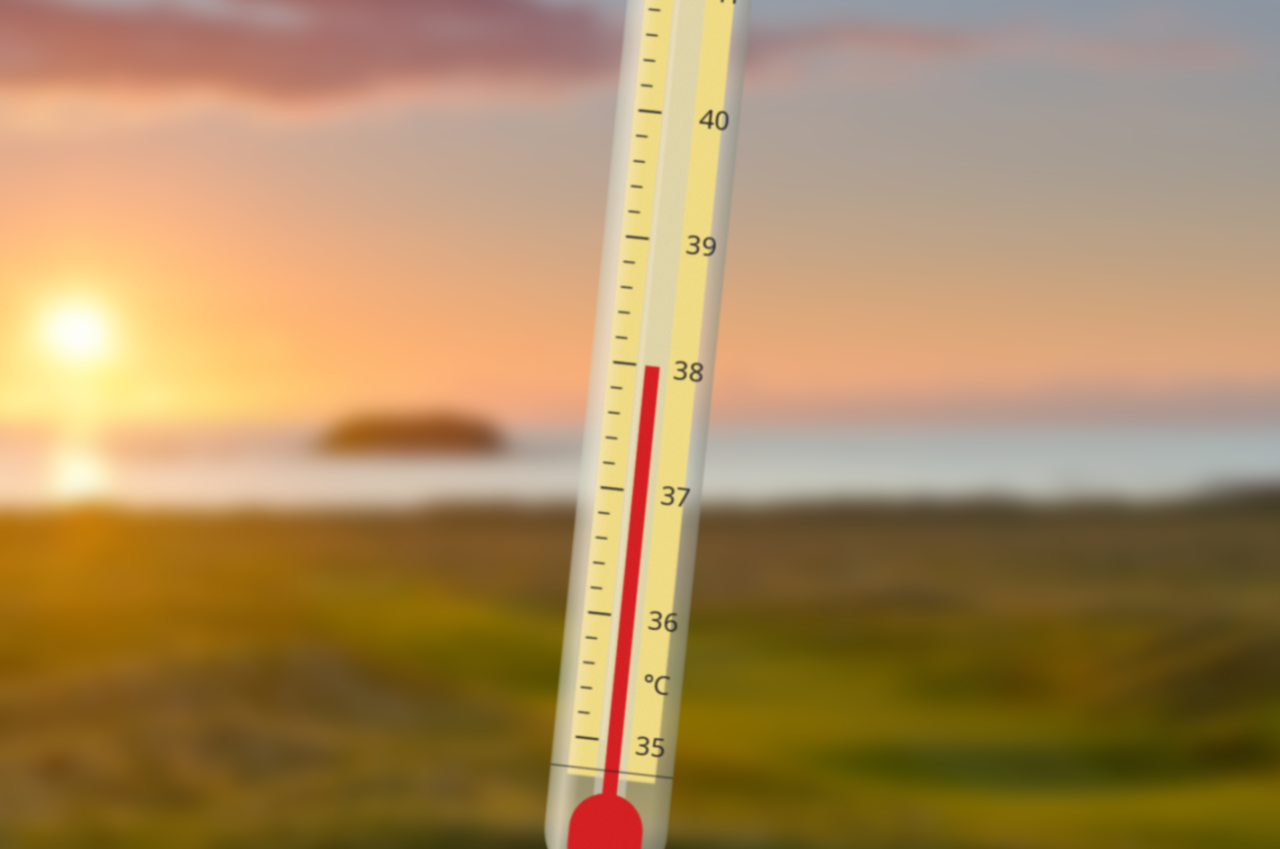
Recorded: 38 °C
